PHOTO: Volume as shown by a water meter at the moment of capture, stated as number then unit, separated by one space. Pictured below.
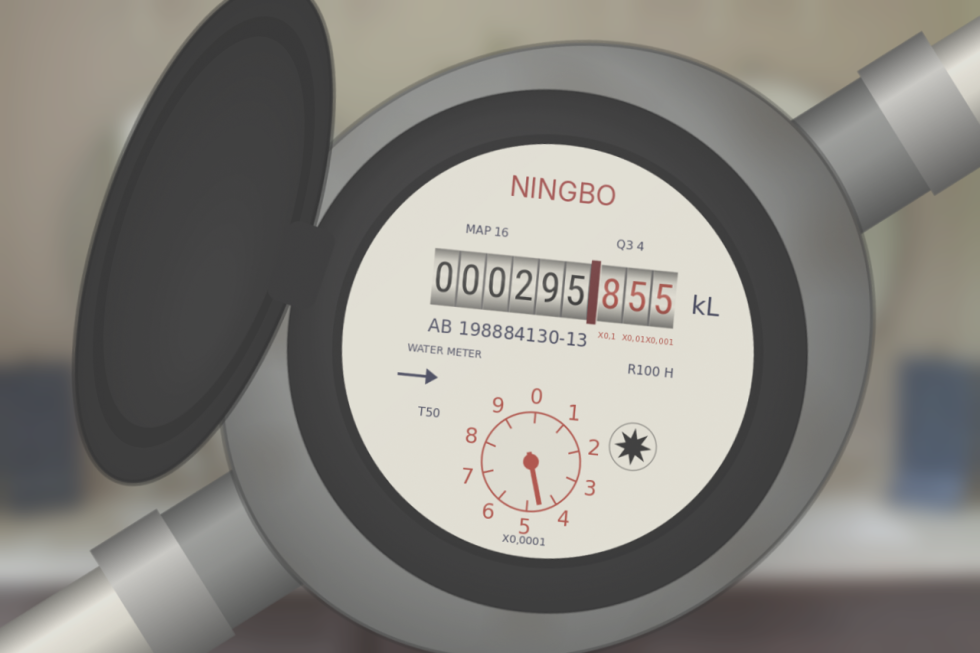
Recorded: 295.8554 kL
